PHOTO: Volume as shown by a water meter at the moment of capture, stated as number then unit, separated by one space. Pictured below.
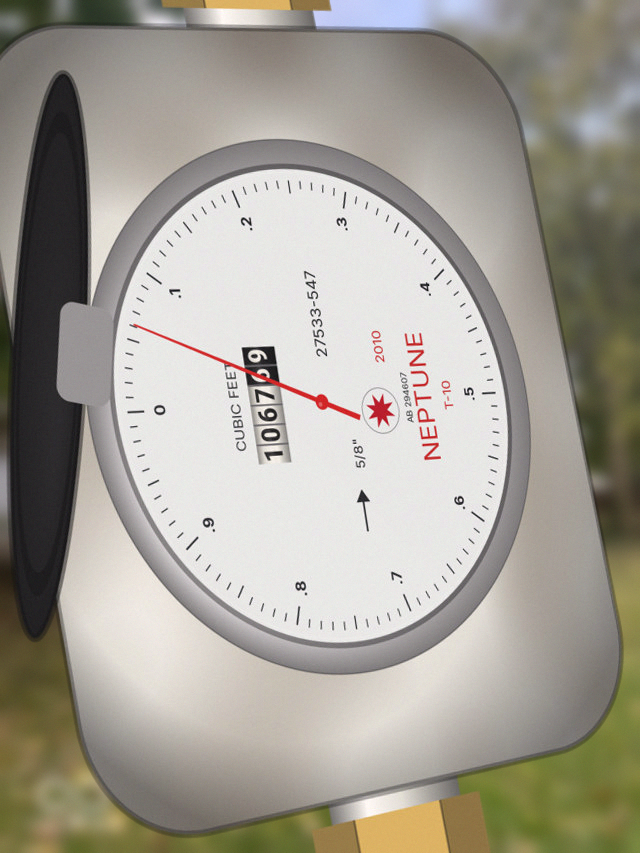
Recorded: 106769.06 ft³
